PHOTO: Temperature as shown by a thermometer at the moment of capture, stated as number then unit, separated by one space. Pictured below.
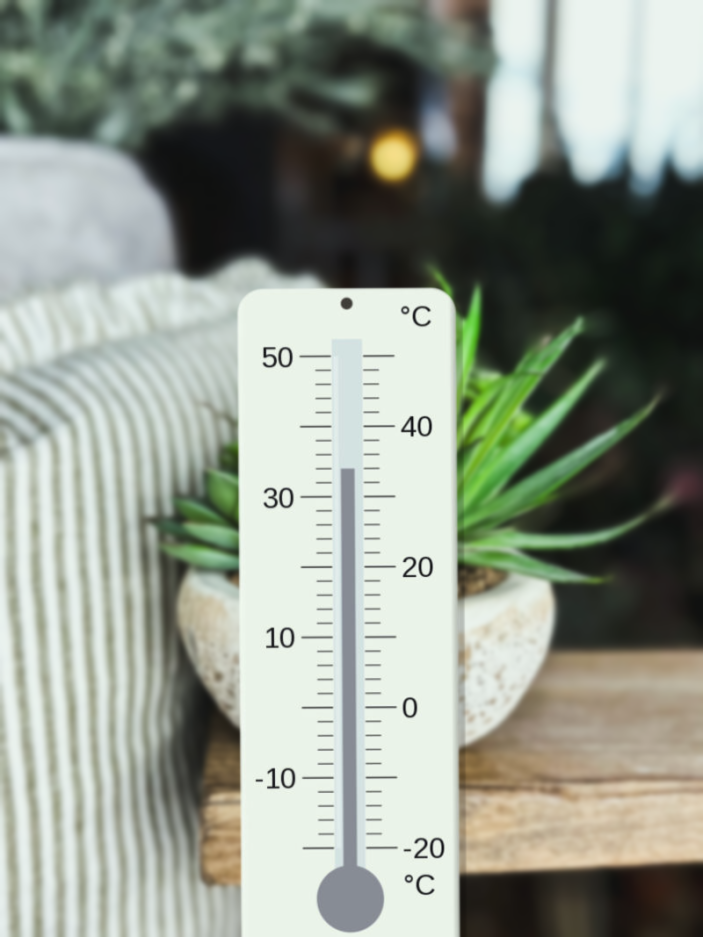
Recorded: 34 °C
